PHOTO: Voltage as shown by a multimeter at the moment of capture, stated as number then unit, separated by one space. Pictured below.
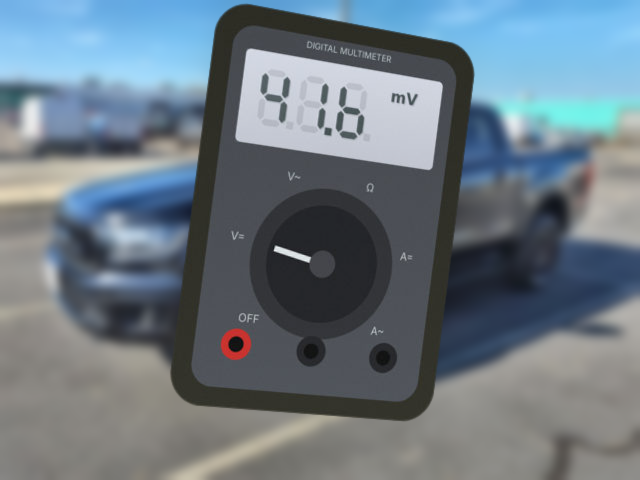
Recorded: 41.6 mV
